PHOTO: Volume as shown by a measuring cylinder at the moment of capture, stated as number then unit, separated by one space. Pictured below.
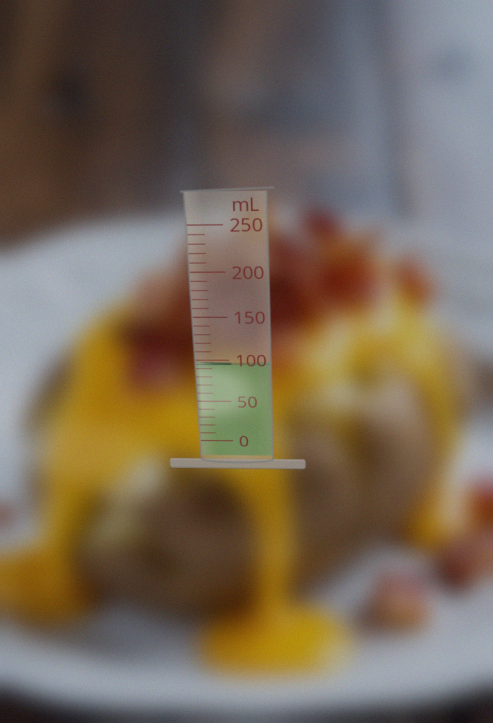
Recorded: 95 mL
